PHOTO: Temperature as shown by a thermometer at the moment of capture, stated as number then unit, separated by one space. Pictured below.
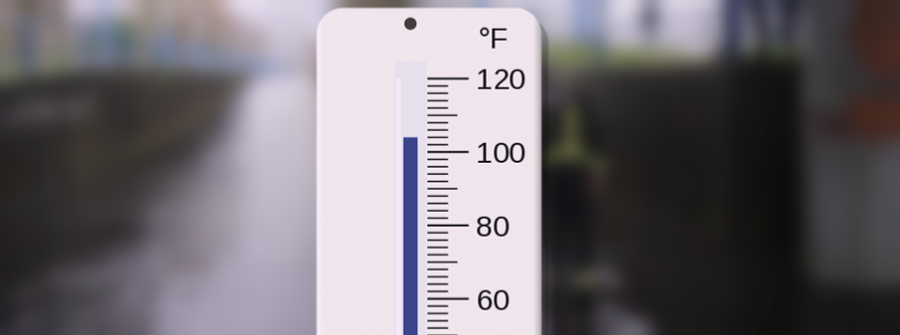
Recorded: 104 °F
